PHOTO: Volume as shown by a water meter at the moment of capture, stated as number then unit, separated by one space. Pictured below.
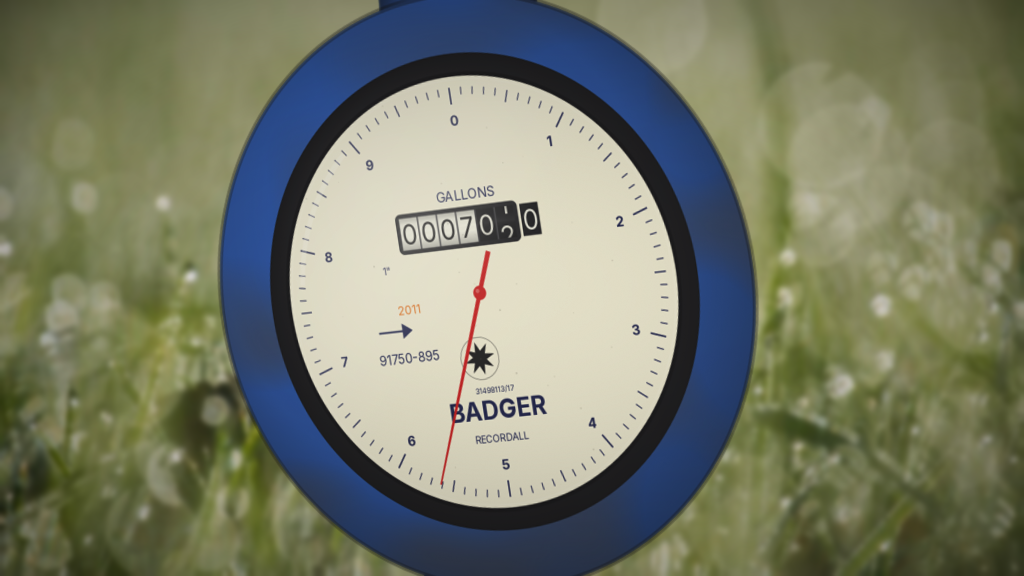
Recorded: 7015.6 gal
